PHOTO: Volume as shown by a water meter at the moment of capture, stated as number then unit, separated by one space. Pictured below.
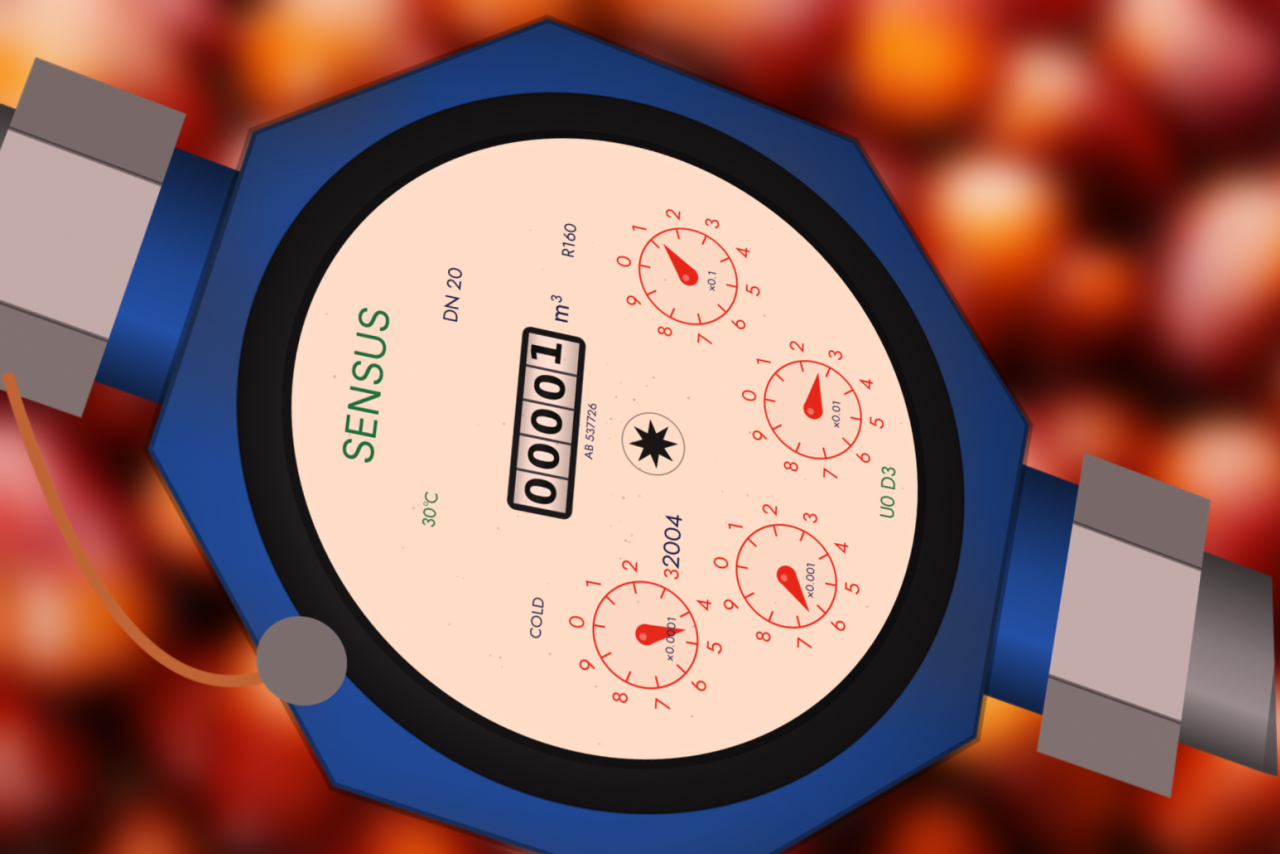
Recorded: 1.1264 m³
